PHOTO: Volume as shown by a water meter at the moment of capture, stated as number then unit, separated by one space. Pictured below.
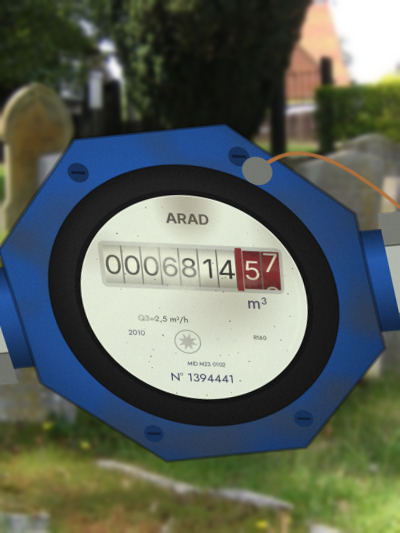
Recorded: 6814.57 m³
